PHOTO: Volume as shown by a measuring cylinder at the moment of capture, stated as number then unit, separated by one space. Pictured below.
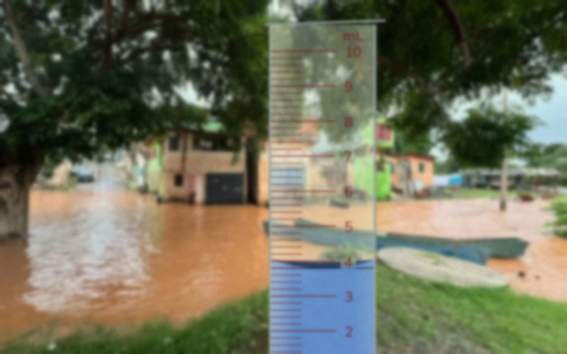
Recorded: 3.8 mL
